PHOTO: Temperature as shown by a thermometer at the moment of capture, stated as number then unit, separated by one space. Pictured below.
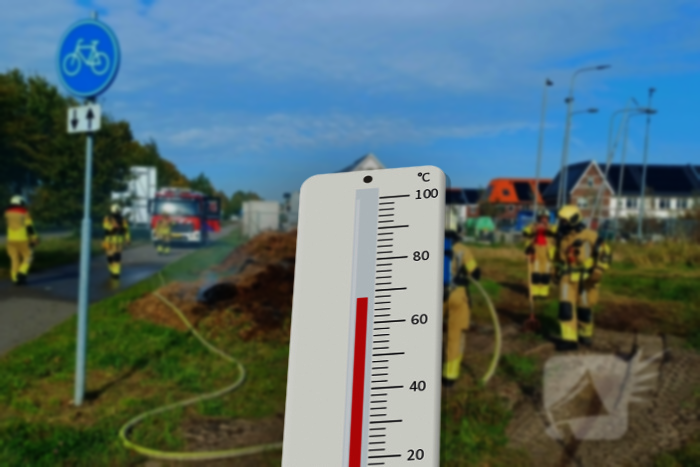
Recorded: 68 °C
